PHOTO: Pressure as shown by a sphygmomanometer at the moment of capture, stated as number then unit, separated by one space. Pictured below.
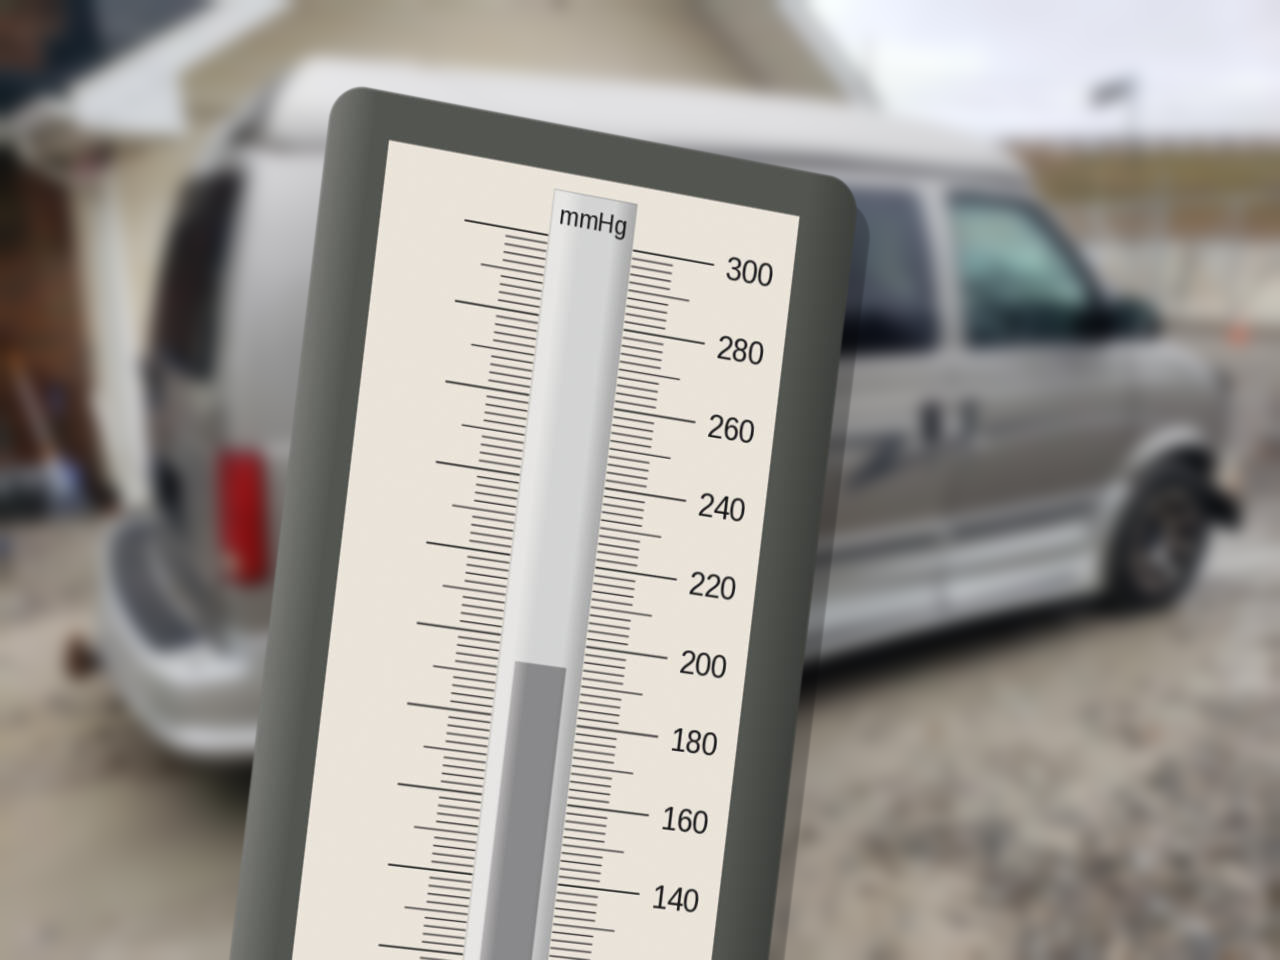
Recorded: 194 mmHg
